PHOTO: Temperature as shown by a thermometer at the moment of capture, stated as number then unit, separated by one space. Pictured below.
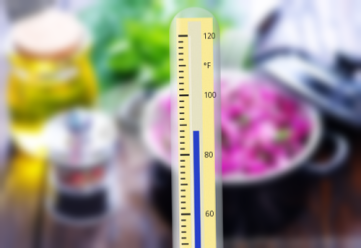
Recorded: 88 °F
